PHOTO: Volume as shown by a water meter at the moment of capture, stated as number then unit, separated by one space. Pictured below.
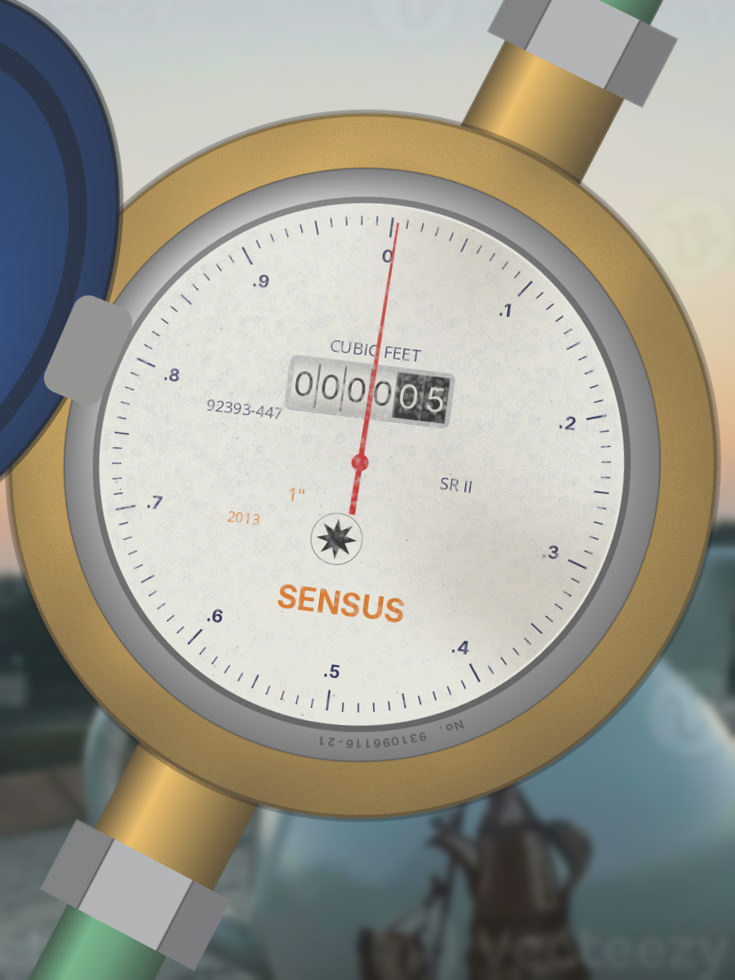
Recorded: 5.00 ft³
